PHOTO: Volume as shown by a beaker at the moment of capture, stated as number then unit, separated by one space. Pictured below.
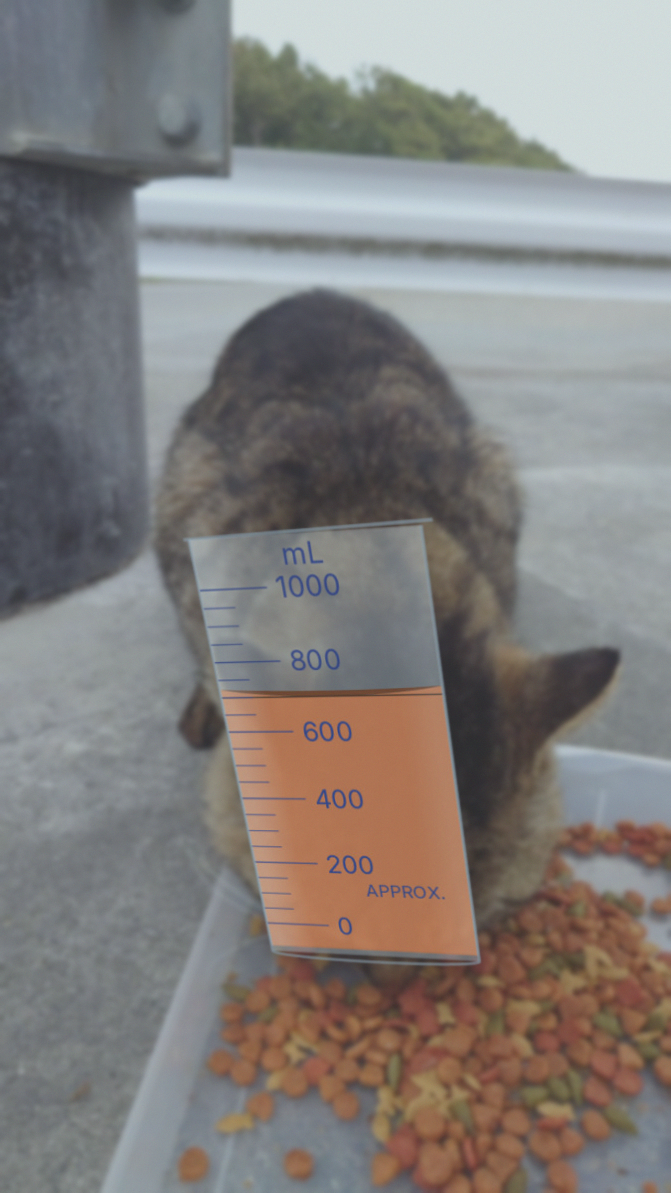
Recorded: 700 mL
